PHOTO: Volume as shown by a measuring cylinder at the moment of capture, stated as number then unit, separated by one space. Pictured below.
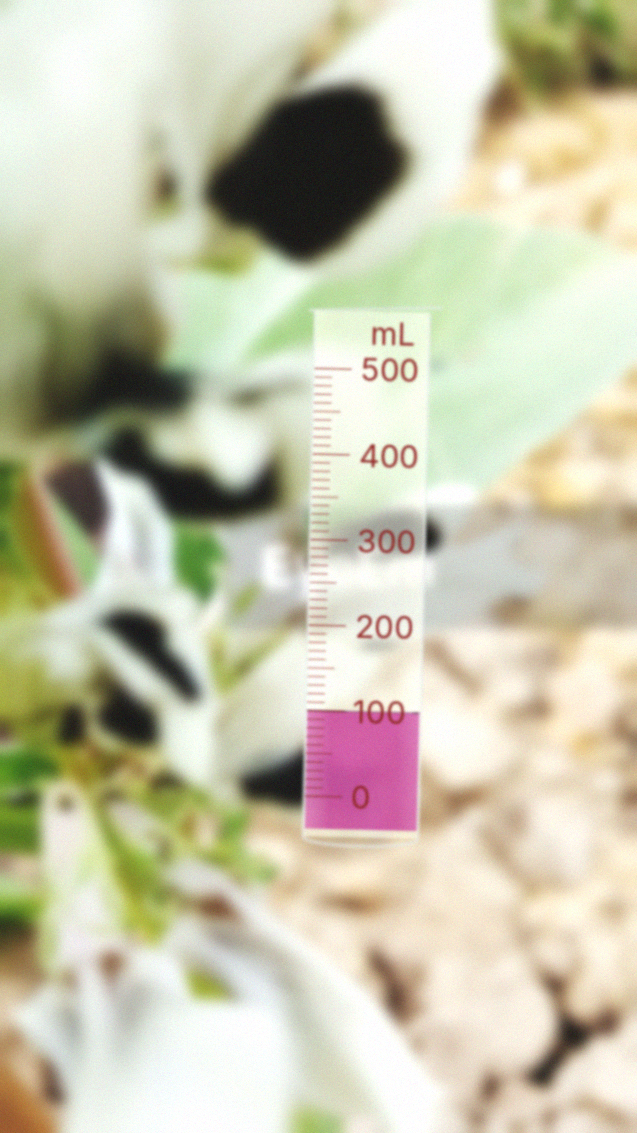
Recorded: 100 mL
